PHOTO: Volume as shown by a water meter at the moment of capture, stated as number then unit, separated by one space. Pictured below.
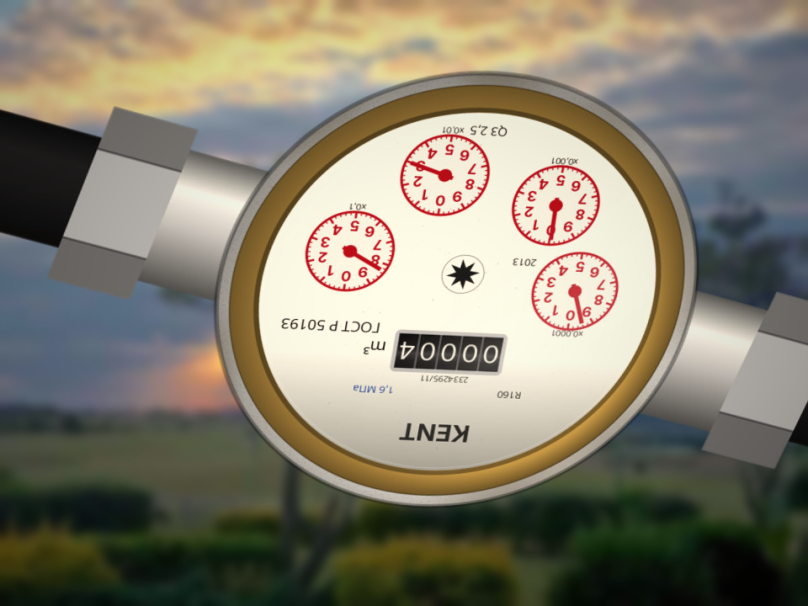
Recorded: 4.8299 m³
